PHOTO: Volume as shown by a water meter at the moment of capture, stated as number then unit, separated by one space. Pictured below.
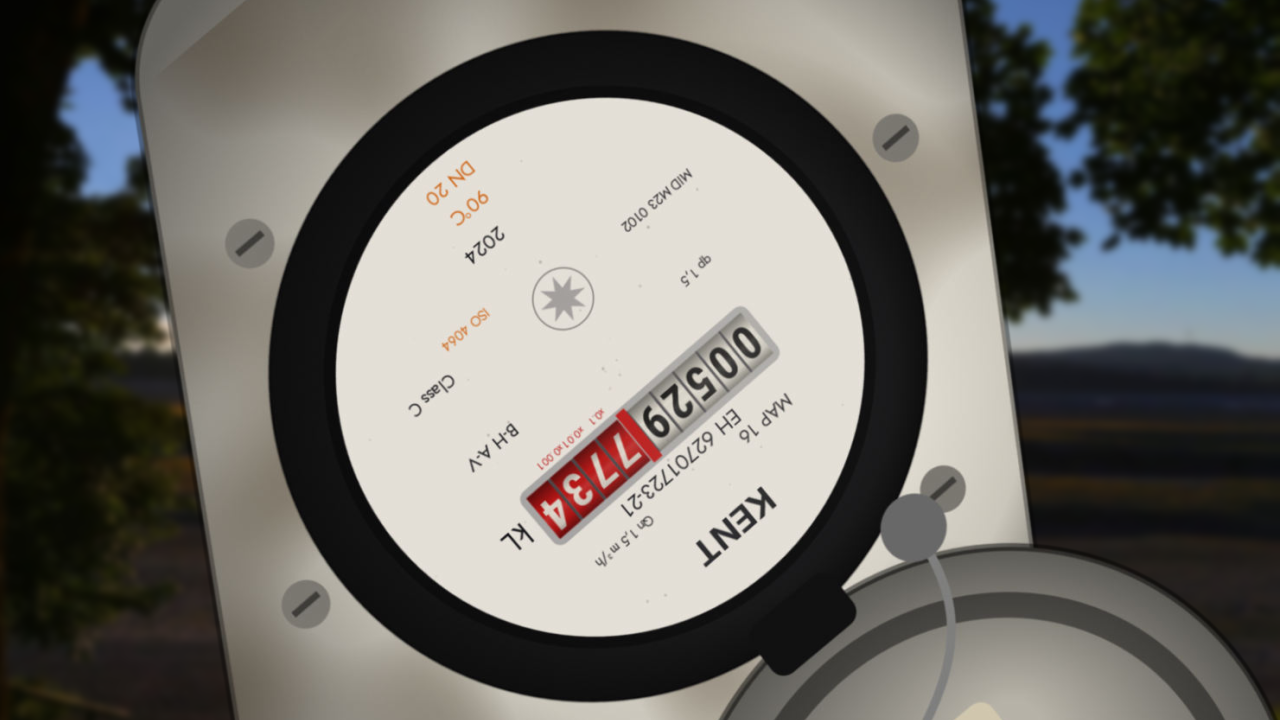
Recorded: 529.7734 kL
